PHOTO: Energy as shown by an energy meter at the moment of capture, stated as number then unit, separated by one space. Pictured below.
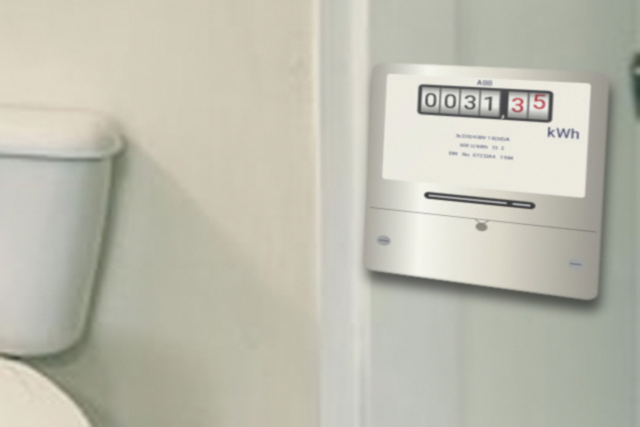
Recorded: 31.35 kWh
